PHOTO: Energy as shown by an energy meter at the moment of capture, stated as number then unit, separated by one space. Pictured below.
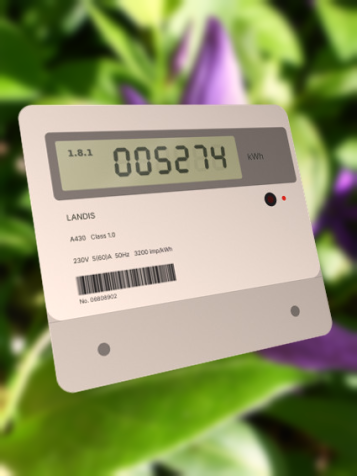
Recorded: 5274 kWh
